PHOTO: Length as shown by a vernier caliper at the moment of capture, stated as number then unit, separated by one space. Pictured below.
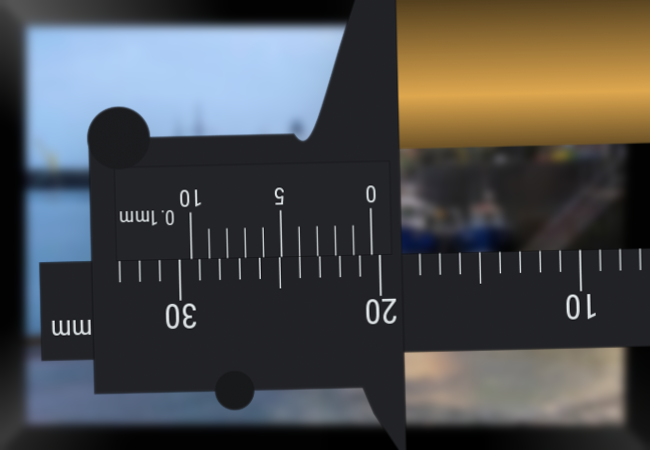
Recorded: 20.4 mm
